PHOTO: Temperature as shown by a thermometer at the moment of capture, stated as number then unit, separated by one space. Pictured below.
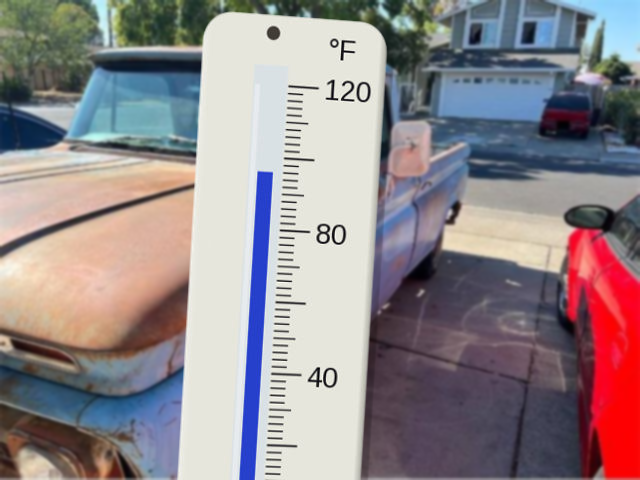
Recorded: 96 °F
